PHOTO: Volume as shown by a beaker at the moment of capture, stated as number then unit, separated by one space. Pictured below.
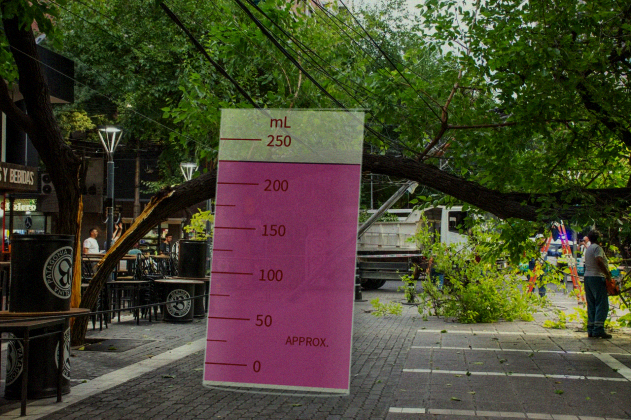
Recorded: 225 mL
